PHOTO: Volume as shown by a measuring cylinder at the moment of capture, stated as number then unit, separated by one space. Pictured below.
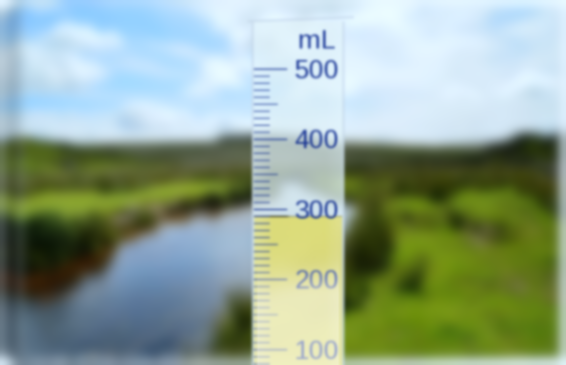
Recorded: 290 mL
